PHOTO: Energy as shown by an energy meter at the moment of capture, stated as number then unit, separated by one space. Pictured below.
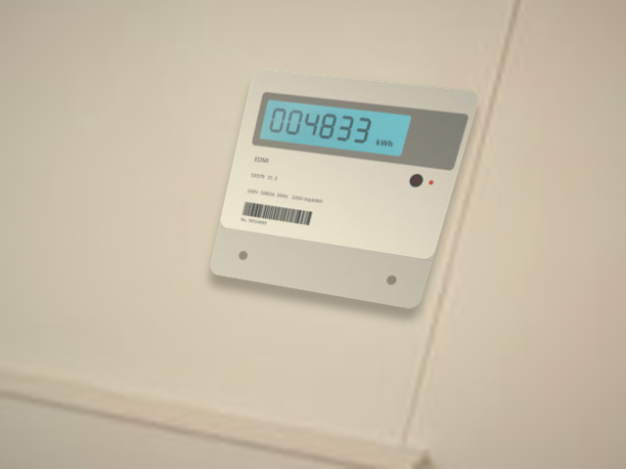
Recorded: 4833 kWh
